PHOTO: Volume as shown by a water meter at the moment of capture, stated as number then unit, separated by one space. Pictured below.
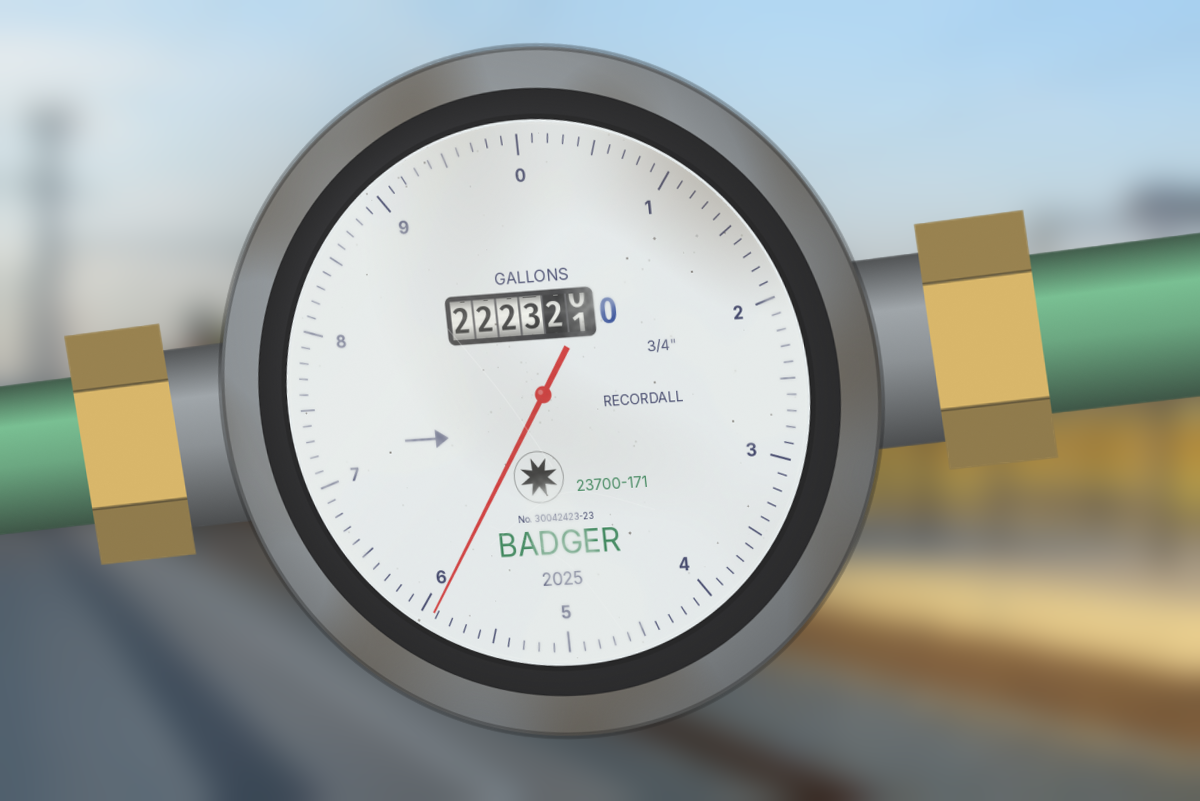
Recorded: 2223205.9 gal
